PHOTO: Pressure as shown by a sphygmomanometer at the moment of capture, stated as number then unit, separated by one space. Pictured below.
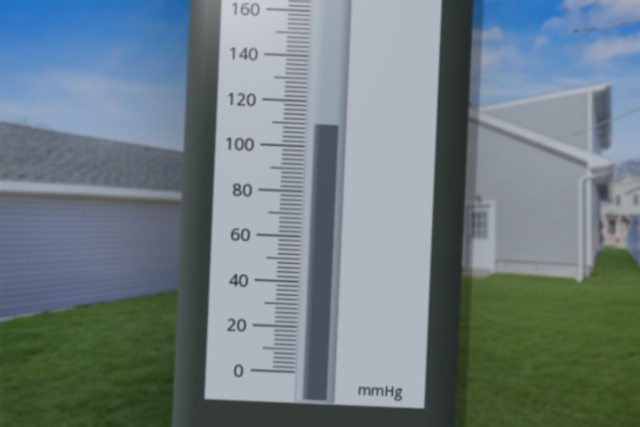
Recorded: 110 mmHg
